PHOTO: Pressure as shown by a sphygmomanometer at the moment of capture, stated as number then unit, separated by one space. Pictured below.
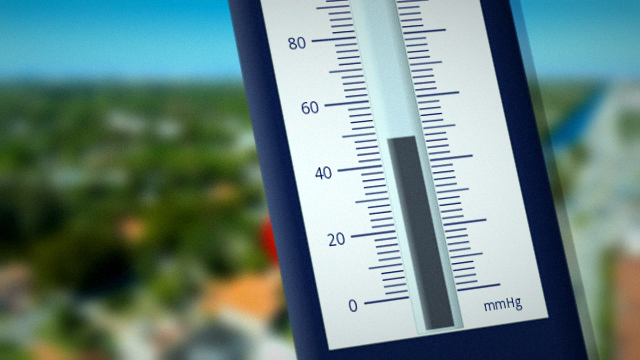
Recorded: 48 mmHg
